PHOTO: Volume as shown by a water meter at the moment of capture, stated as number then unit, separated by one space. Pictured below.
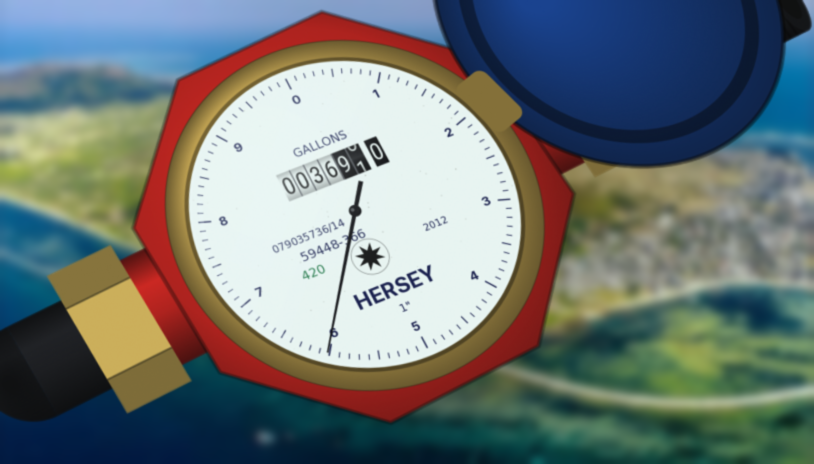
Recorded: 36906.0 gal
